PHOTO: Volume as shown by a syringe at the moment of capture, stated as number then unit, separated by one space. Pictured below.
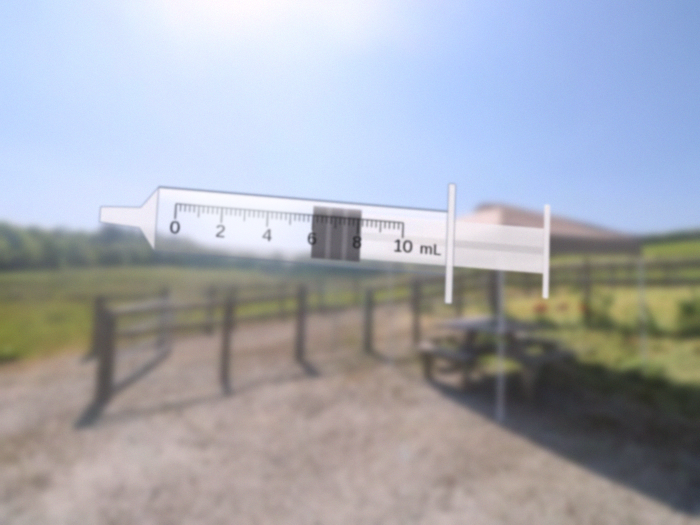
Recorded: 6 mL
